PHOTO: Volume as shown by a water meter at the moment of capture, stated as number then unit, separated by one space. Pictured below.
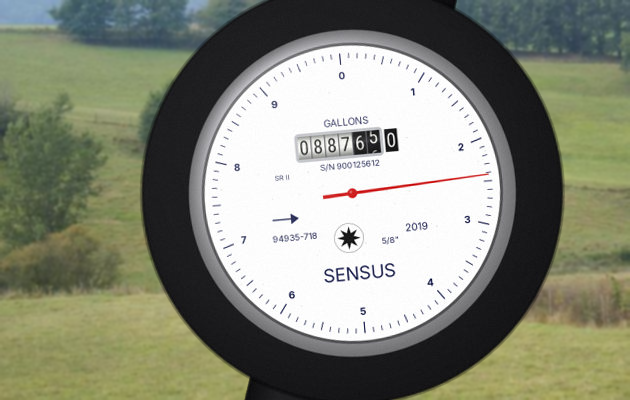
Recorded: 887652.4 gal
